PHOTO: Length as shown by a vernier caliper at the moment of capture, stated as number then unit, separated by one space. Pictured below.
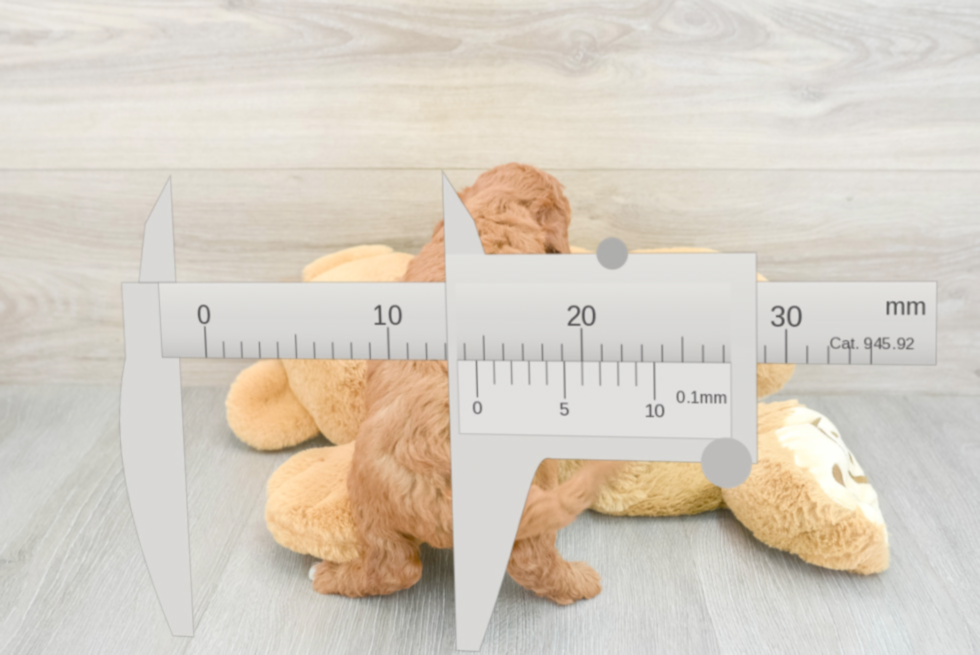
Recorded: 14.6 mm
